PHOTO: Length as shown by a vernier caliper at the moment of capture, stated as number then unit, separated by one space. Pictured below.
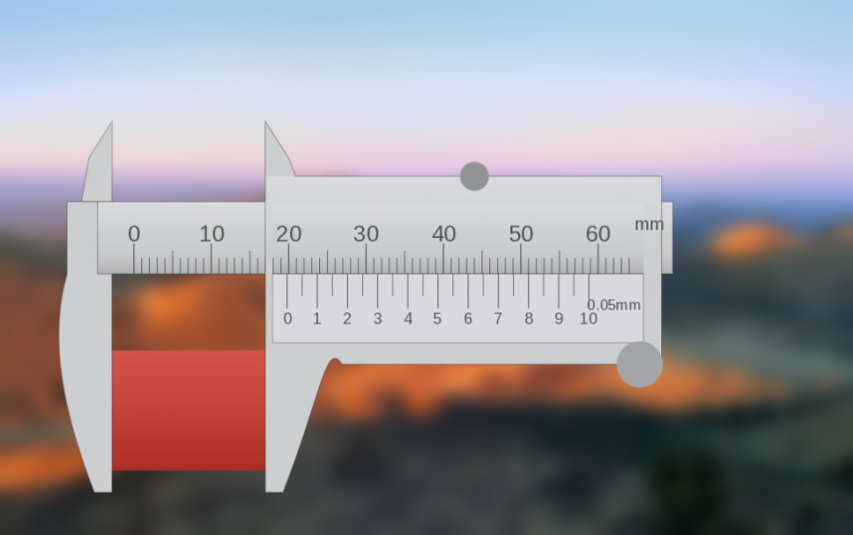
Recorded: 19.8 mm
